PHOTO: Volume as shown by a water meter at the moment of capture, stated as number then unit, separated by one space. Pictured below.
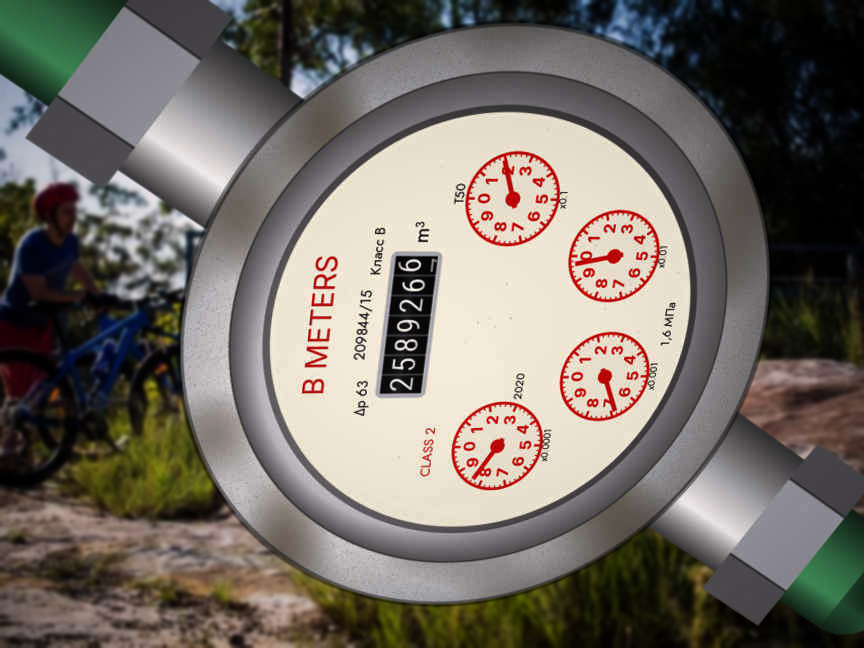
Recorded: 2589266.1968 m³
